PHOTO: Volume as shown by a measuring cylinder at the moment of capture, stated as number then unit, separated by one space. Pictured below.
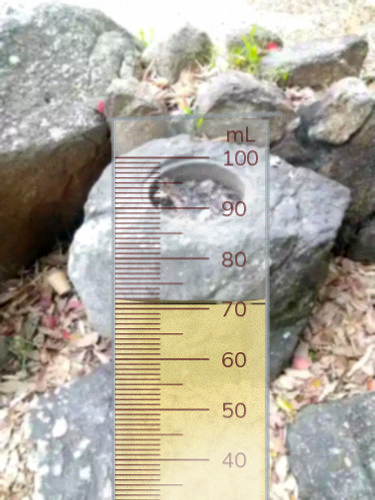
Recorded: 71 mL
